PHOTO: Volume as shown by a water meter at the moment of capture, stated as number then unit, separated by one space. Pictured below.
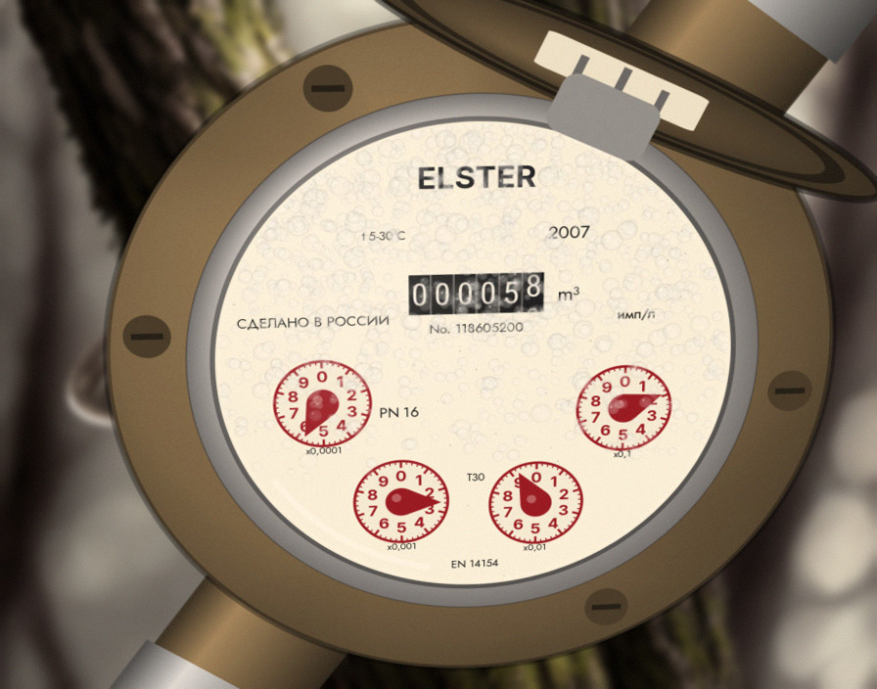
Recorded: 58.1925 m³
